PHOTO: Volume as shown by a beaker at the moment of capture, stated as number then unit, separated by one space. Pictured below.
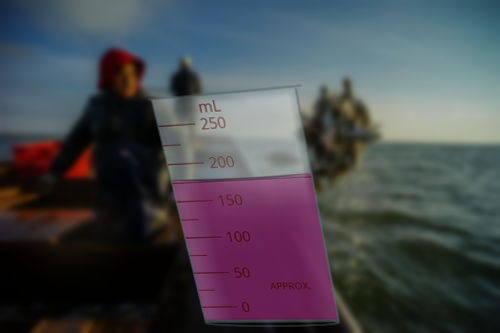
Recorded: 175 mL
